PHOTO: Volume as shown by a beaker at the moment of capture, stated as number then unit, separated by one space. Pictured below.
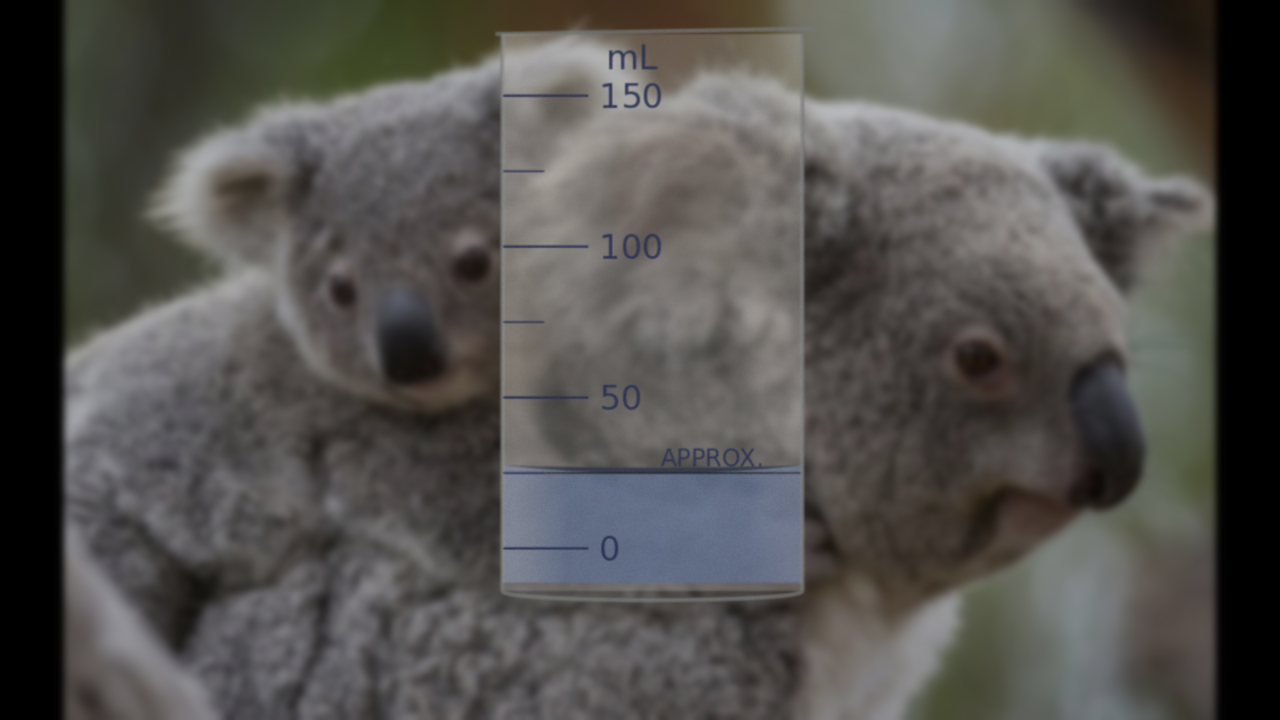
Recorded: 25 mL
